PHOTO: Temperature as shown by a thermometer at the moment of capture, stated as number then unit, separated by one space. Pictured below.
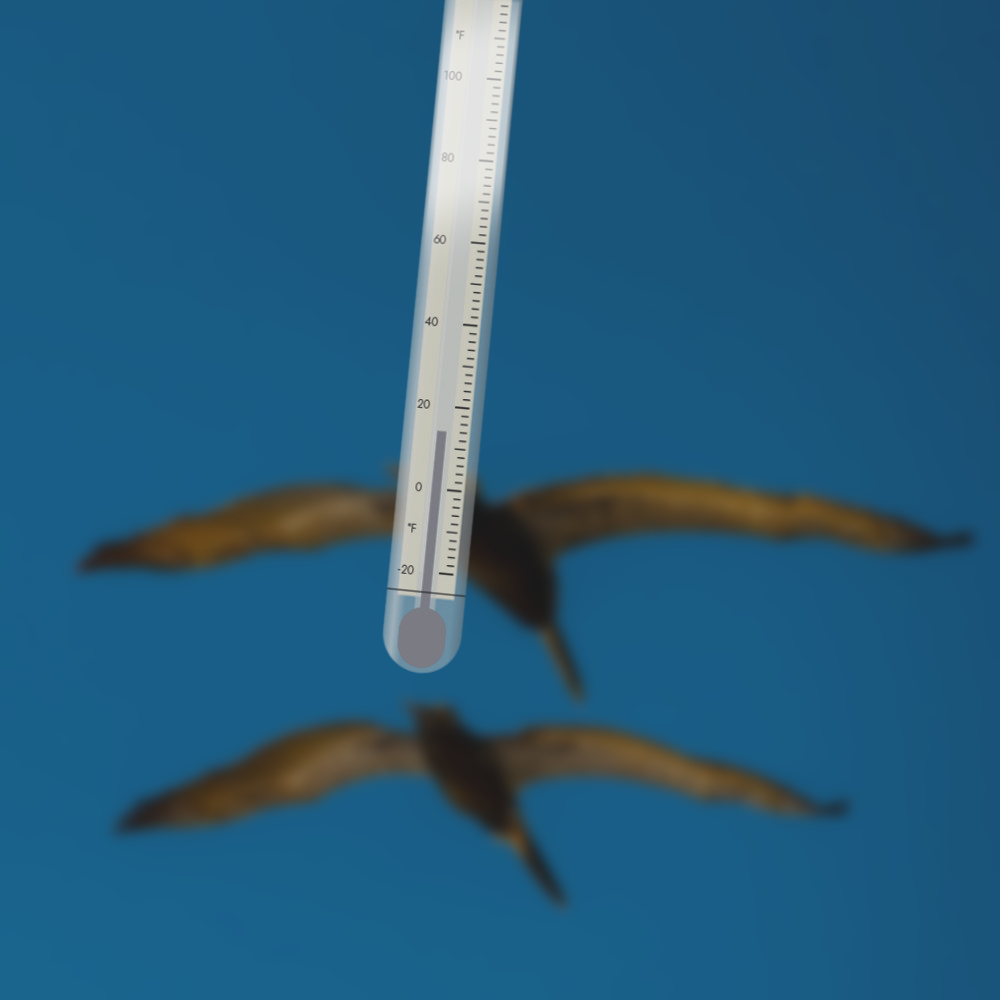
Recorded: 14 °F
